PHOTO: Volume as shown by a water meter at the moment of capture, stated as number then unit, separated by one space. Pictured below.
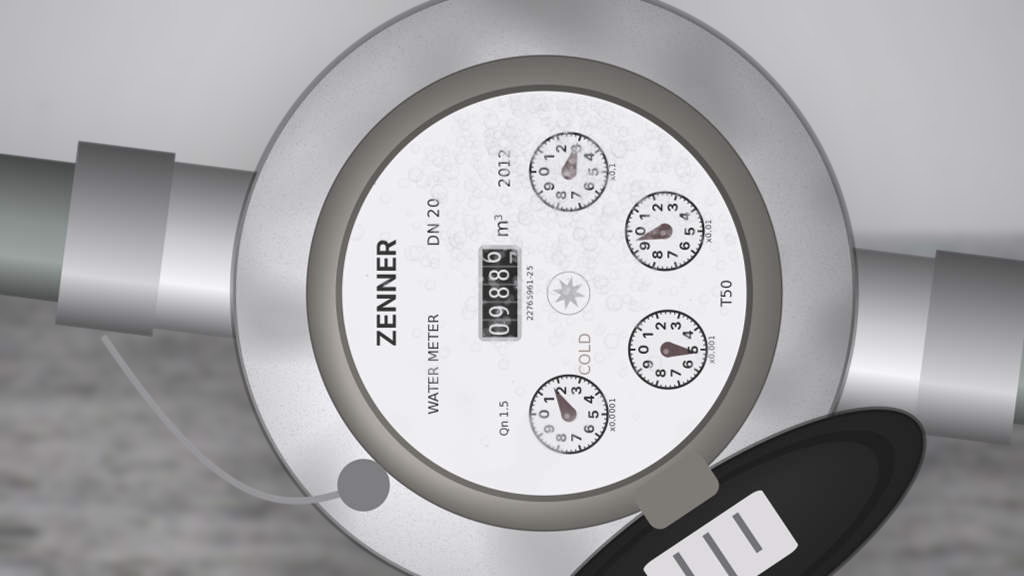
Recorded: 9886.2951 m³
